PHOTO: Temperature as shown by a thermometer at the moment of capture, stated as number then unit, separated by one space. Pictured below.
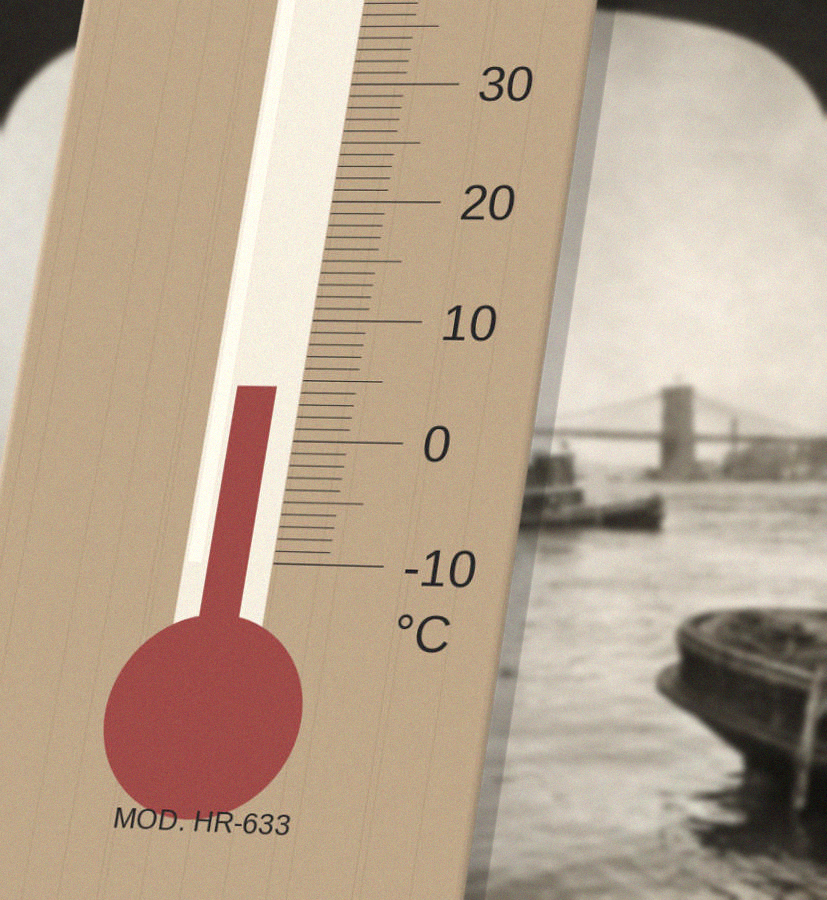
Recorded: 4.5 °C
